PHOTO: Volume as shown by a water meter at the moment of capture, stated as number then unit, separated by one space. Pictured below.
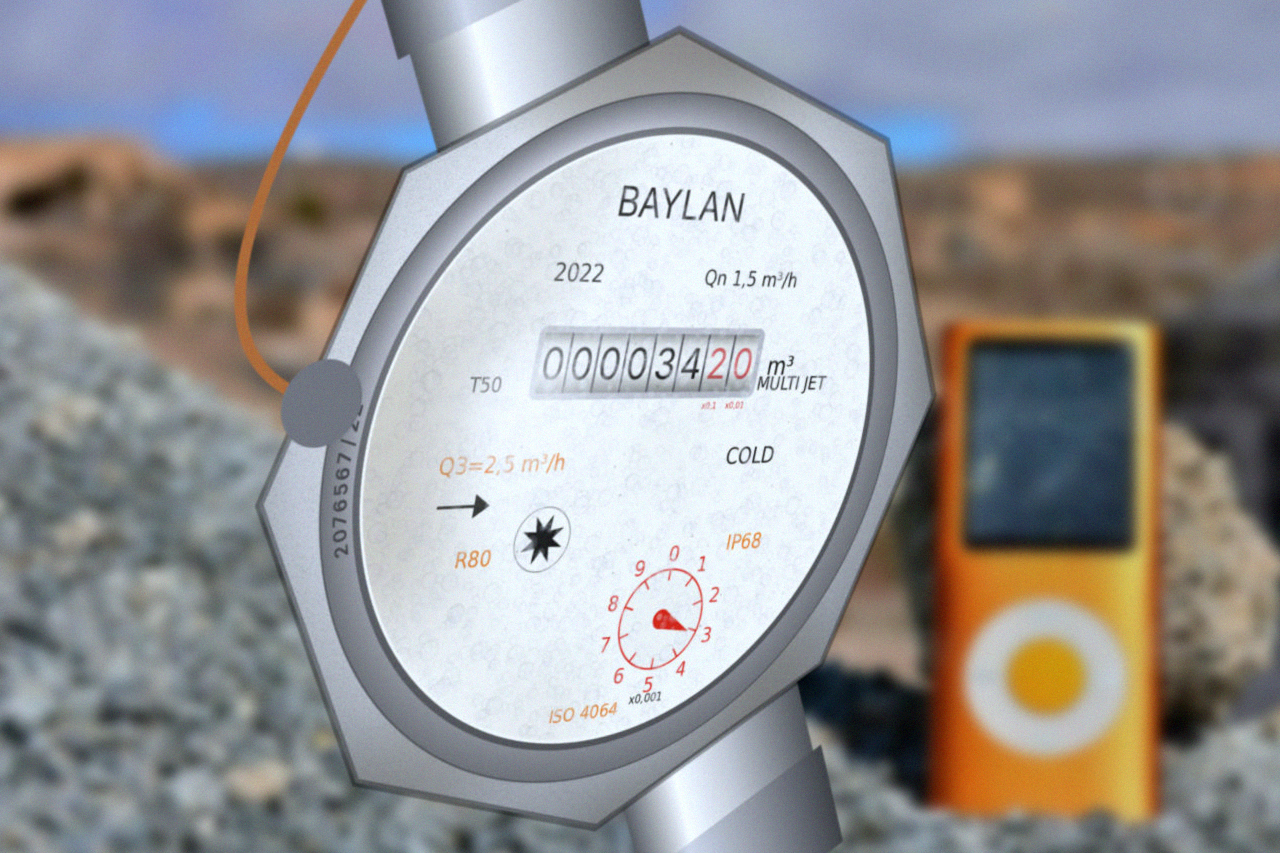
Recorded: 34.203 m³
